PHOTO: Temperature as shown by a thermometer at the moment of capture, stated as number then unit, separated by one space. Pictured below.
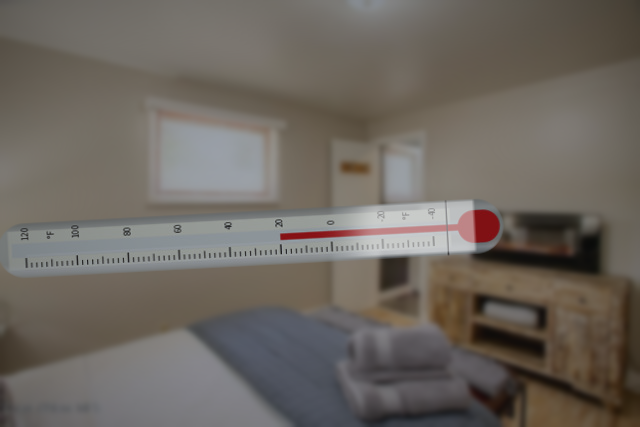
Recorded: 20 °F
